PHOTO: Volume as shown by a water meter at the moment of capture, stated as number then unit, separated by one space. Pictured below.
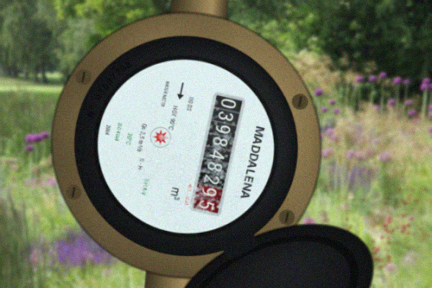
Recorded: 398482.95 m³
